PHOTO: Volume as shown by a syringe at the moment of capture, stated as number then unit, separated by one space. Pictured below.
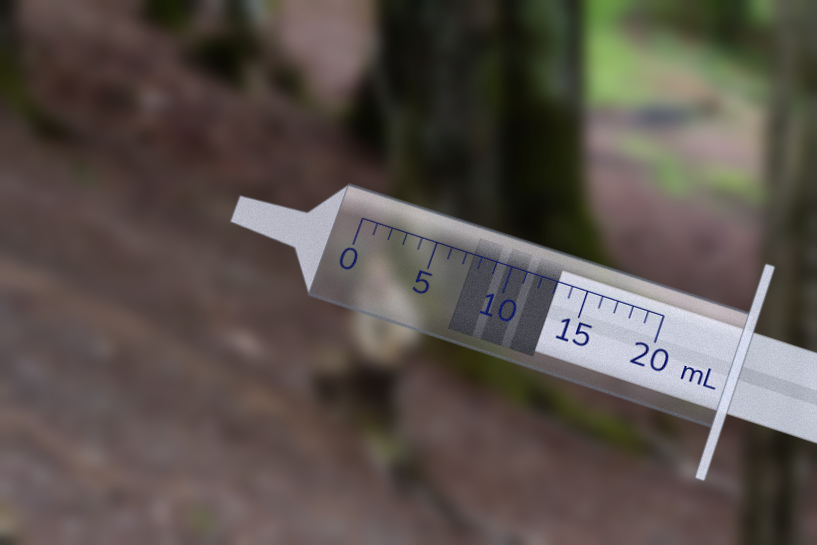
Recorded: 7.5 mL
